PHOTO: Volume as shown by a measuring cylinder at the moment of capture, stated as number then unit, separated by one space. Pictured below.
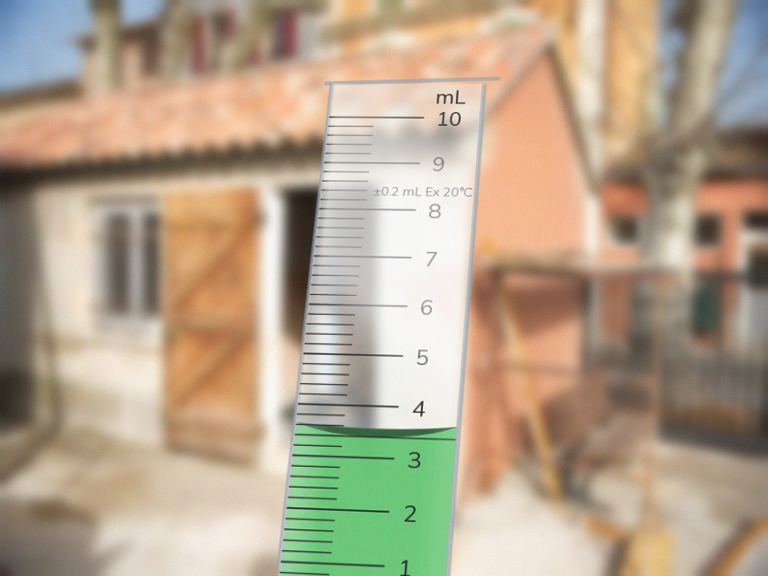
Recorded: 3.4 mL
